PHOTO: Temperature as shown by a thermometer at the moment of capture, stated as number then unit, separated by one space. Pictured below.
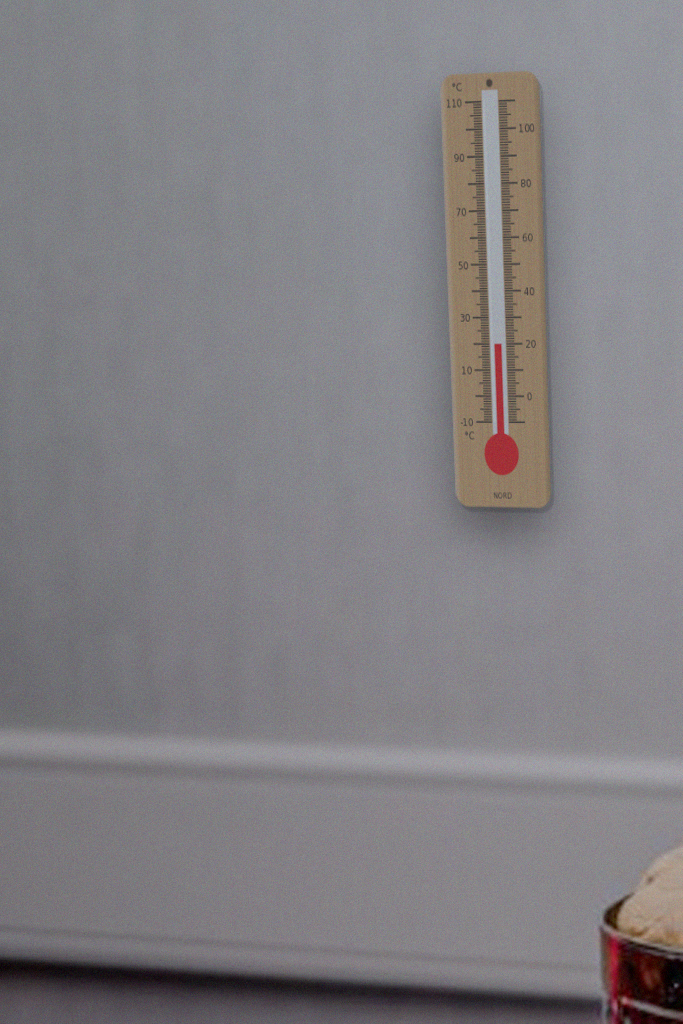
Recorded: 20 °C
